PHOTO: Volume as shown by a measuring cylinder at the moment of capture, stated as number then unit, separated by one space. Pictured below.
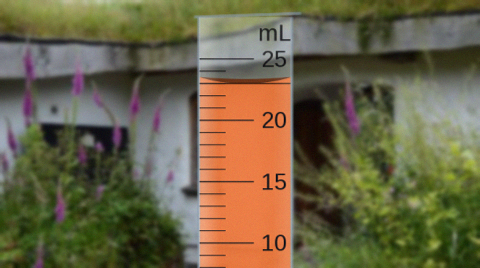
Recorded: 23 mL
